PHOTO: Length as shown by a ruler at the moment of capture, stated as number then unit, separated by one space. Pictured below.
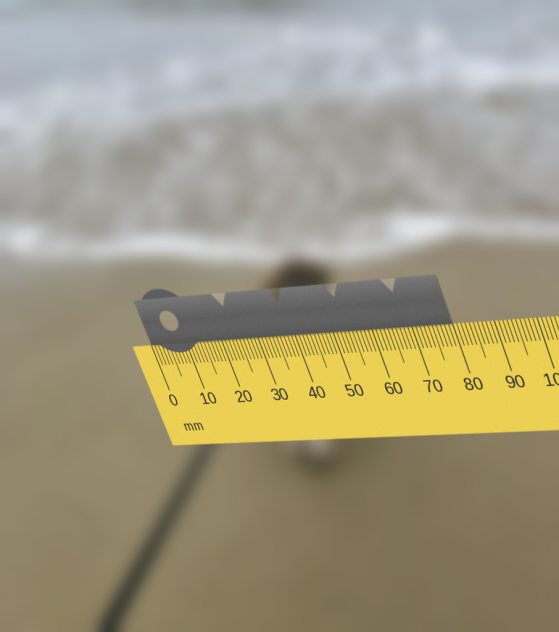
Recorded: 80 mm
